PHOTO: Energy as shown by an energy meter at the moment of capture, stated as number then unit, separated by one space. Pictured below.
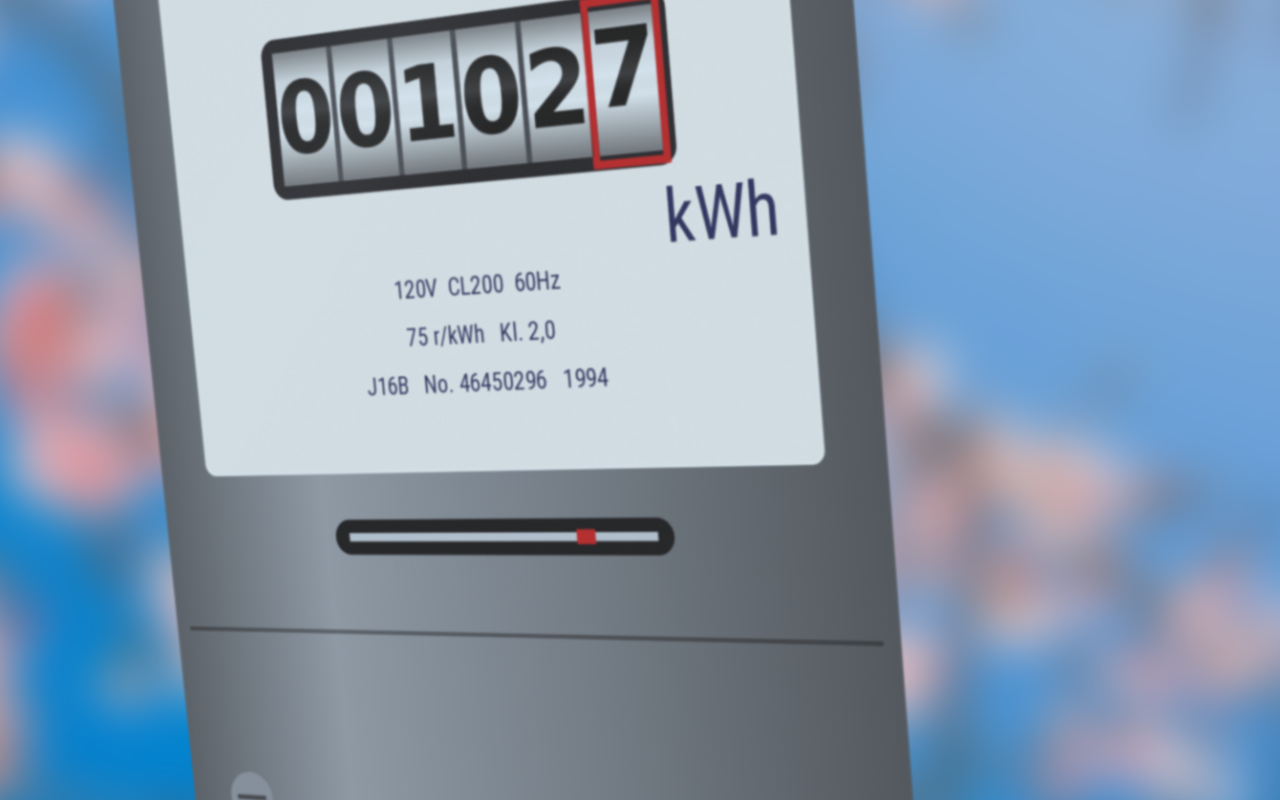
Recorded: 102.7 kWh
